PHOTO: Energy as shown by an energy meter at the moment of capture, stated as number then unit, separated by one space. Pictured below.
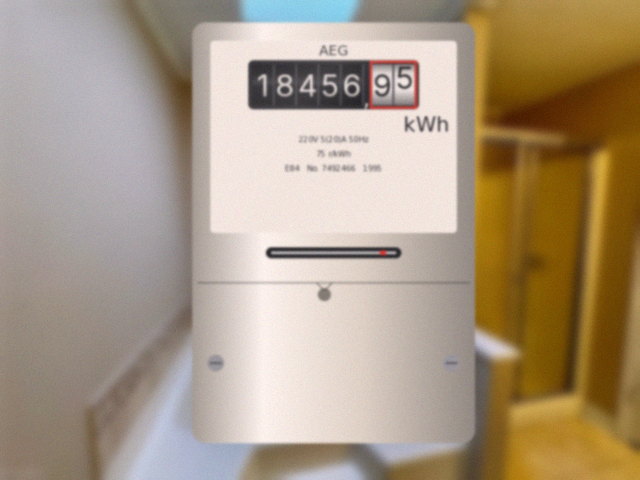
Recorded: 18456.95 kWh
